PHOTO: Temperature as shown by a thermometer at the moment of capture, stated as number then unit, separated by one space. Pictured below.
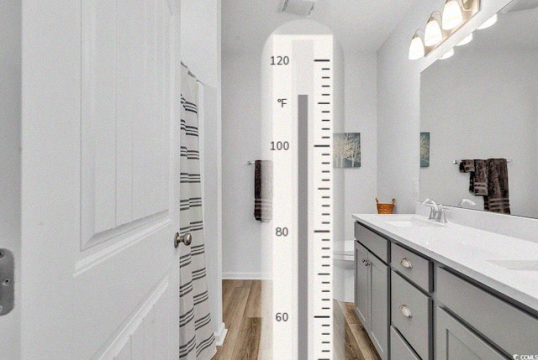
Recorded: 112 °F
